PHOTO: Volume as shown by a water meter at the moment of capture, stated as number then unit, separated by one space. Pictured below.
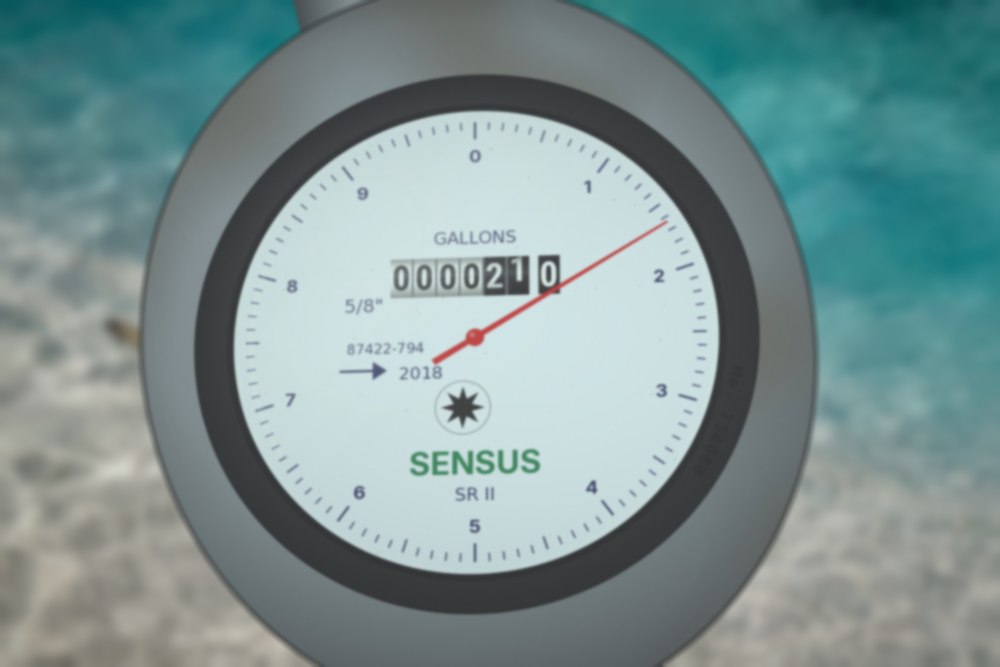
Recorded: 211.6 gal
